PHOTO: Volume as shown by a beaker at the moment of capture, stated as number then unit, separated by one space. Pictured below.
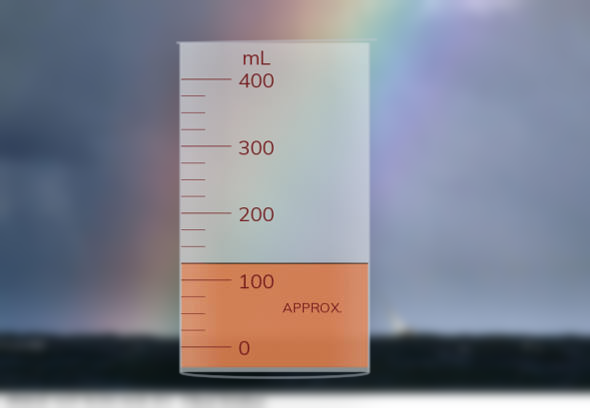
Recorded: 125 mL
